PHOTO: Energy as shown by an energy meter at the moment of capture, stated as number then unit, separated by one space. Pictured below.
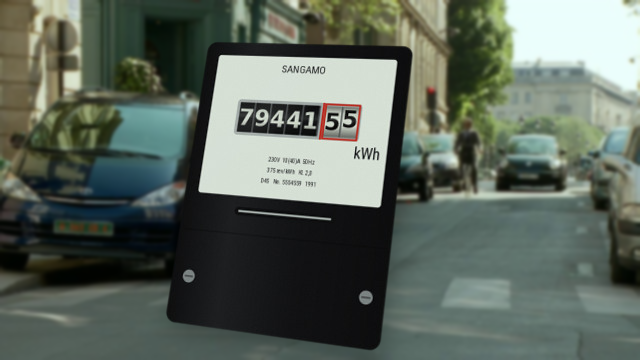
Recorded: 79441.55 kWh
